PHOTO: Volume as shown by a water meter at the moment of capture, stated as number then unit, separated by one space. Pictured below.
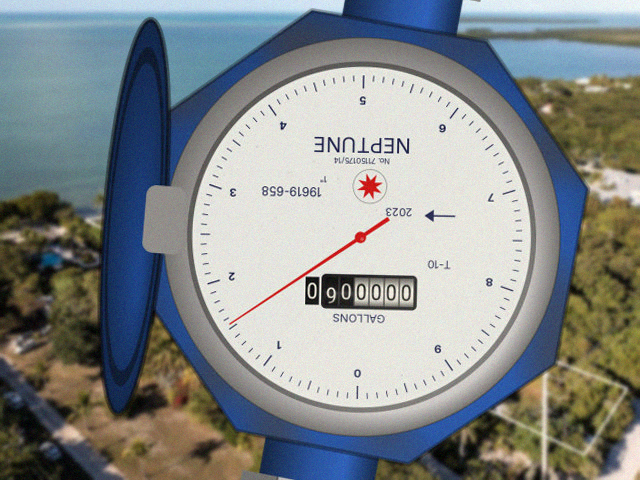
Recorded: 61.5 gal
